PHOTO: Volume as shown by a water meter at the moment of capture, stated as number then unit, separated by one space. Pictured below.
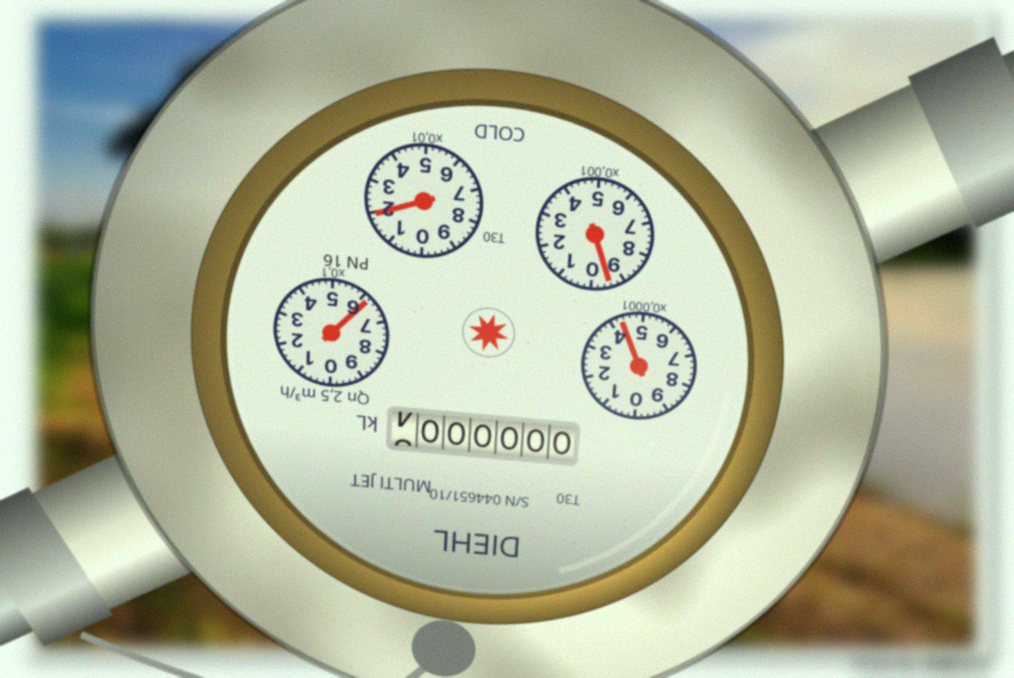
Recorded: 3.6194 kL
